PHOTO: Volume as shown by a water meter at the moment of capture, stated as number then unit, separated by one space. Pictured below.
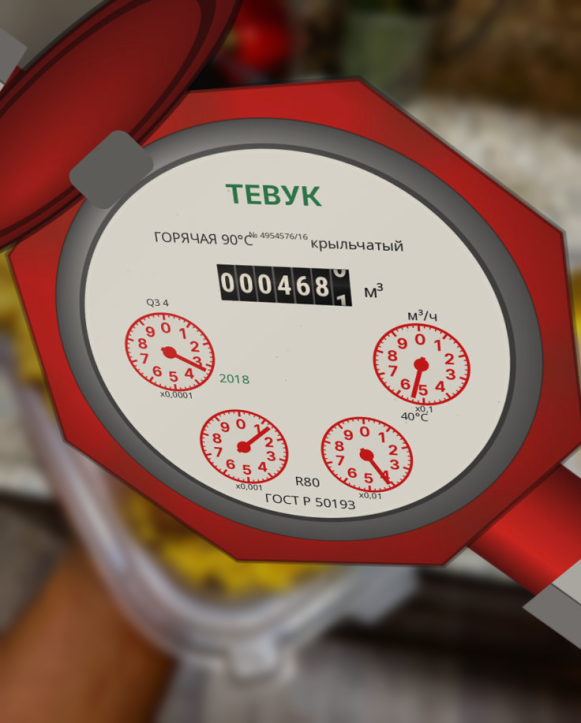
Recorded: 4680.5413 m³
